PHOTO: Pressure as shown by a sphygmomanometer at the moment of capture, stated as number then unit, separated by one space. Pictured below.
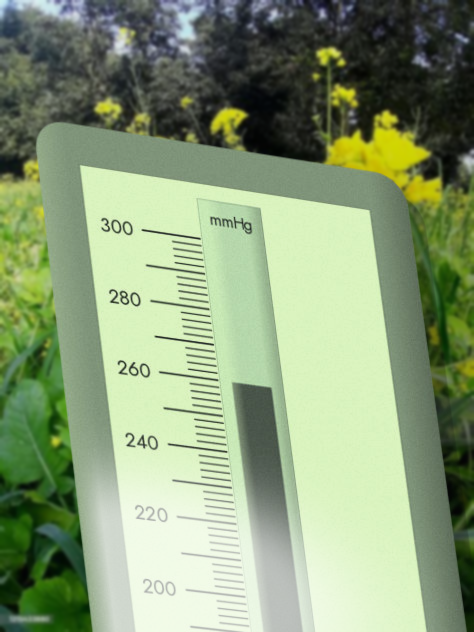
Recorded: 260 mmHg
